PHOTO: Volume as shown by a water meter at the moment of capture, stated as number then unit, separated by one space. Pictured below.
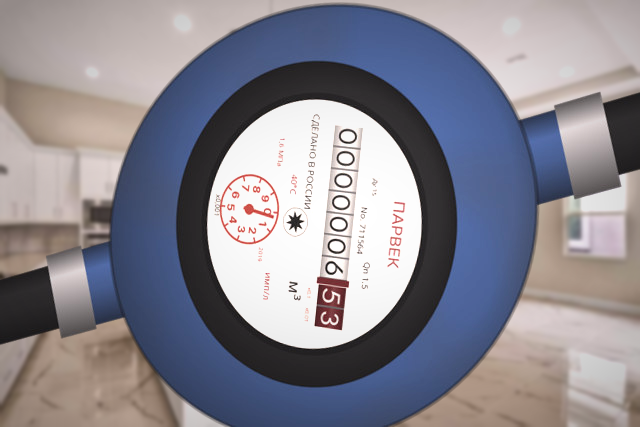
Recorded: 6.530 m³
